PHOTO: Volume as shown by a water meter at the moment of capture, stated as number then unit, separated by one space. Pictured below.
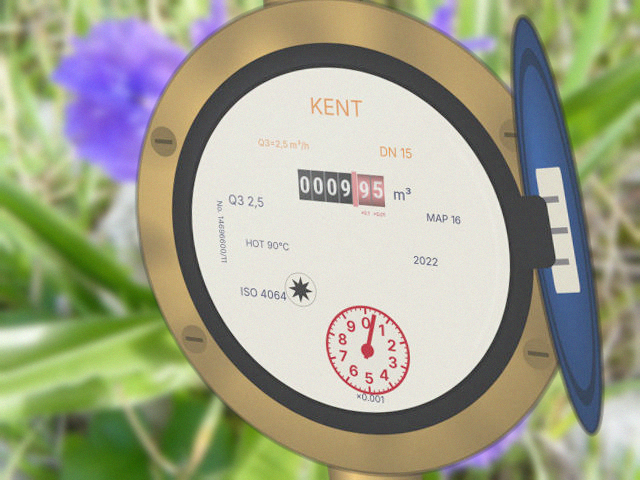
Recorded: 9.950 m³
